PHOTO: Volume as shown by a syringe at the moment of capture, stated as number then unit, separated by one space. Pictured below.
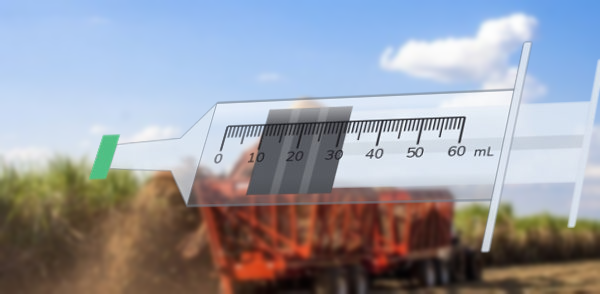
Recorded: 10 mL
